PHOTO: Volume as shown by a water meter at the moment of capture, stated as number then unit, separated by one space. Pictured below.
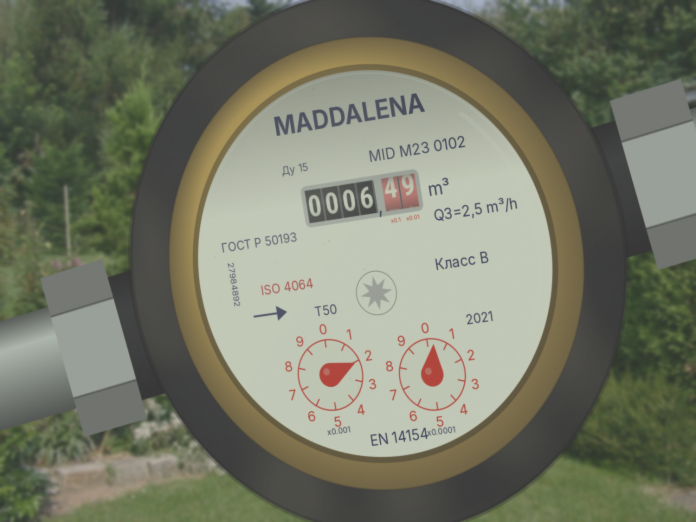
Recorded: 6.4920 m³
